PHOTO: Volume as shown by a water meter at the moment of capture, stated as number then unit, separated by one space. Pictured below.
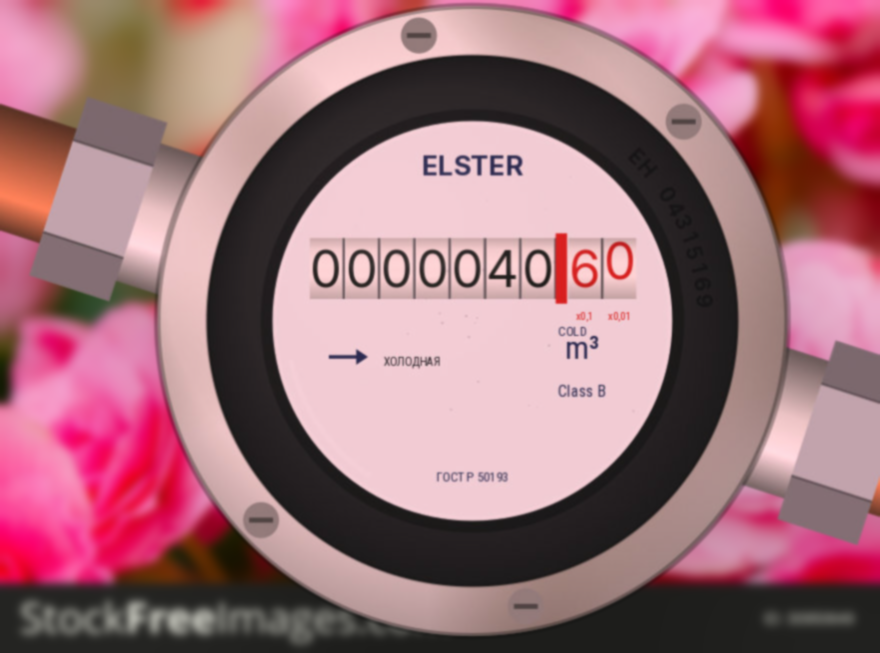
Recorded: 40.60 m³
